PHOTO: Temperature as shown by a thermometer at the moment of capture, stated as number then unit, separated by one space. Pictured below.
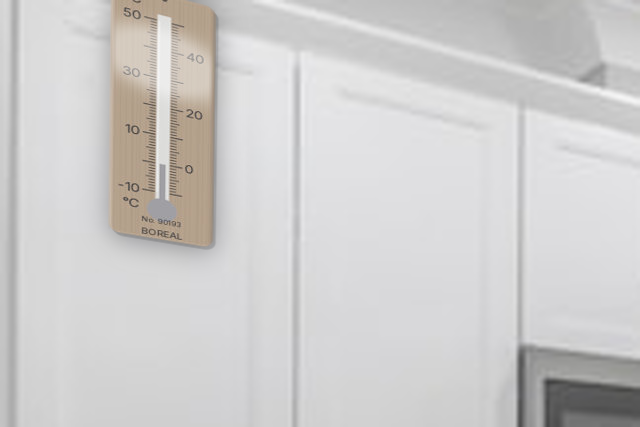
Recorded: 0 °C
